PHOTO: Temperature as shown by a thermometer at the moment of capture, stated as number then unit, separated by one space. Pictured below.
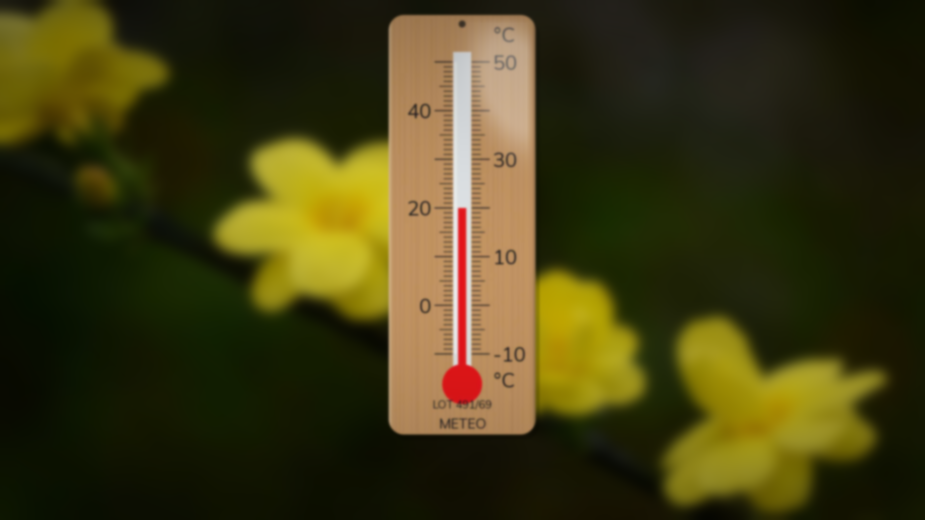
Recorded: 20 °C
